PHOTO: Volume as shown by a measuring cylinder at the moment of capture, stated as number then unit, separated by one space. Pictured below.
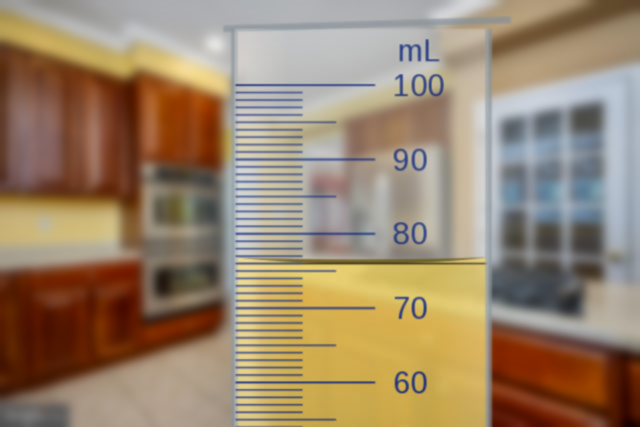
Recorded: 76 mL
